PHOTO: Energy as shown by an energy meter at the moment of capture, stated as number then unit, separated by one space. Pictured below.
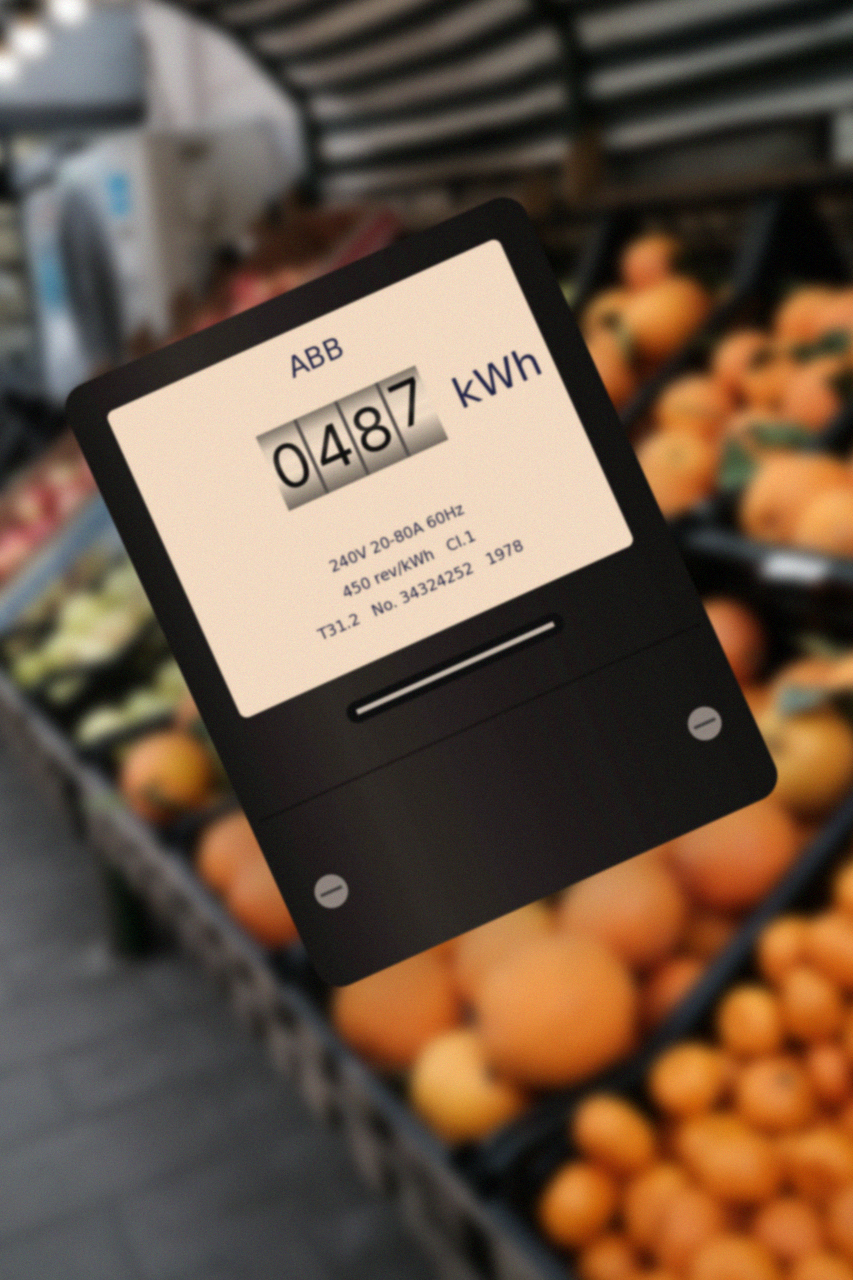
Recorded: 487 kWh
